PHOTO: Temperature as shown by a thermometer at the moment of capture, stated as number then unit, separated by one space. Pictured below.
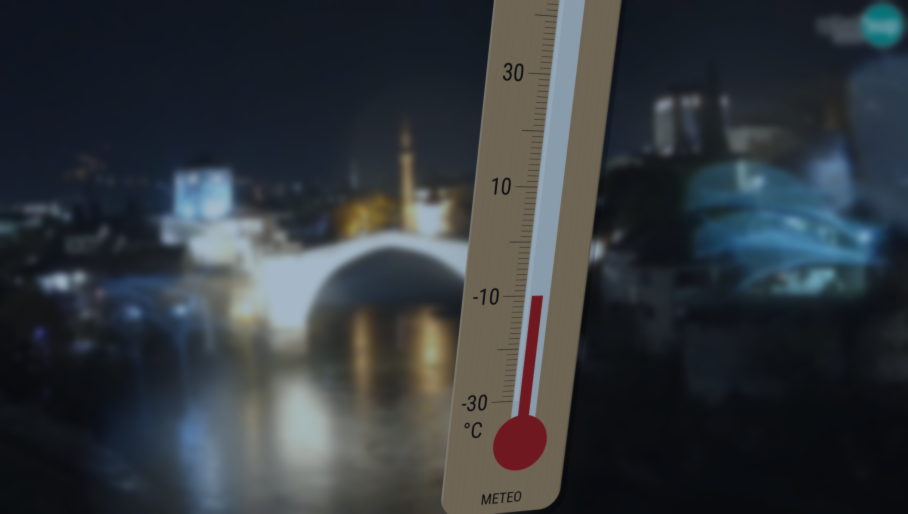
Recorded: -10 °C
